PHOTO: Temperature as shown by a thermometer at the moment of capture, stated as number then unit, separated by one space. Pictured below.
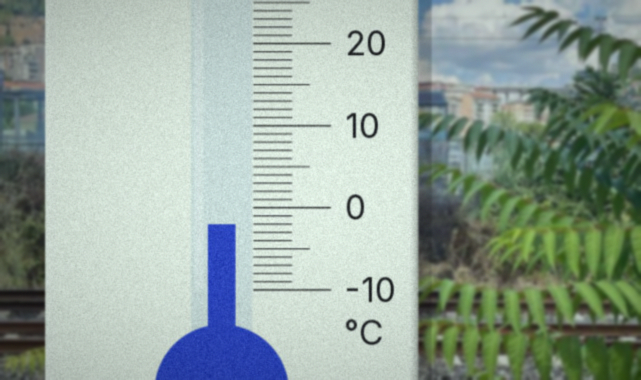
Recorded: -2 °C
